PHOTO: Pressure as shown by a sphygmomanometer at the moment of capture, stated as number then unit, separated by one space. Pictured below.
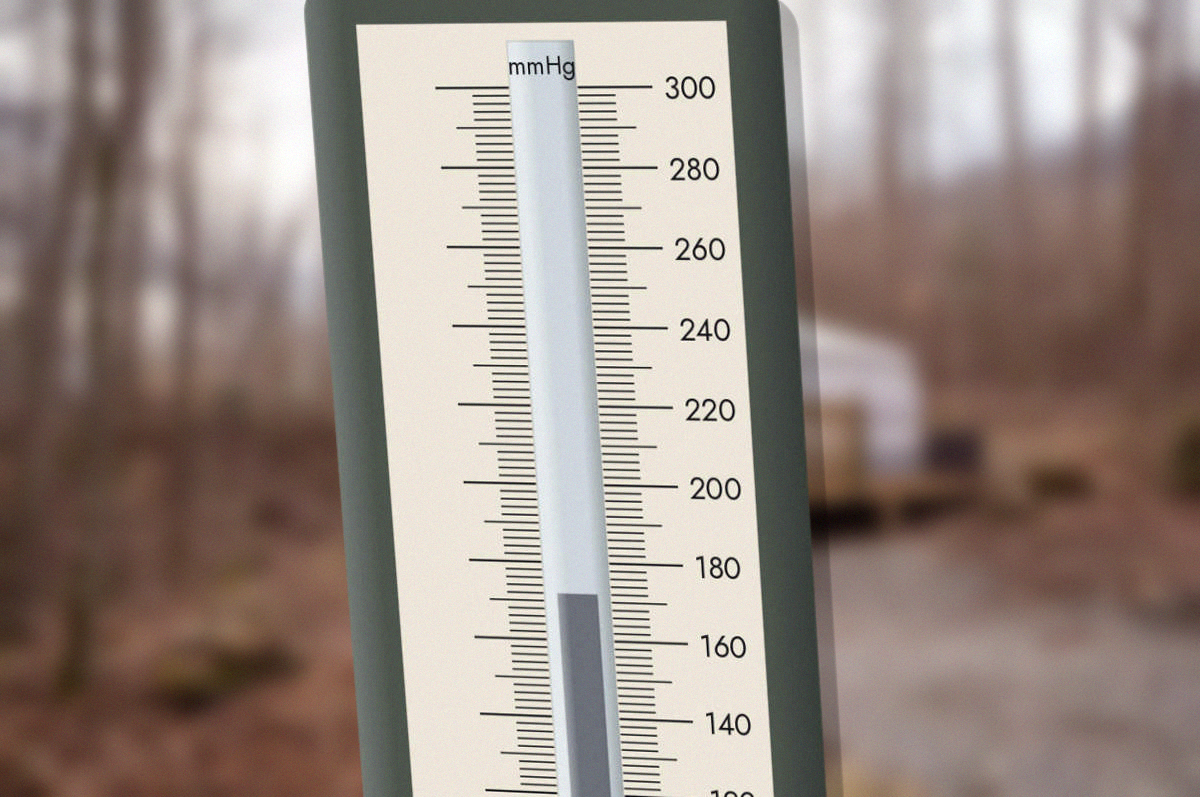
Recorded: 172 mmHg
